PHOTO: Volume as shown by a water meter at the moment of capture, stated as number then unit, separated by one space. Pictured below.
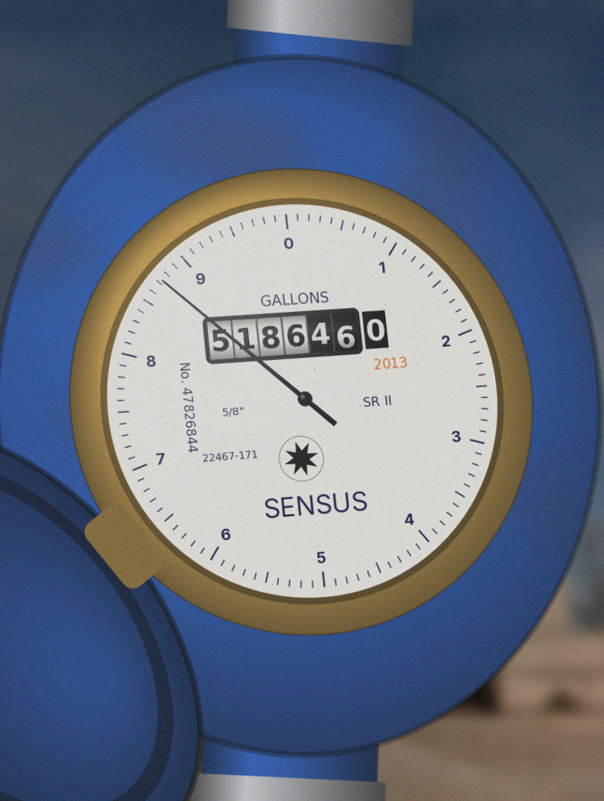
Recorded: 5186458.7 gal
